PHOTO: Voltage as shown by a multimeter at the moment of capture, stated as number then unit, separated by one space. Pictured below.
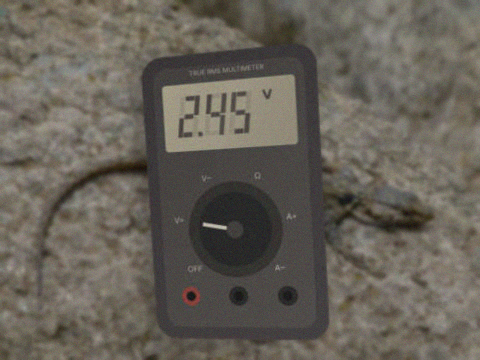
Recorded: 2.45 V
